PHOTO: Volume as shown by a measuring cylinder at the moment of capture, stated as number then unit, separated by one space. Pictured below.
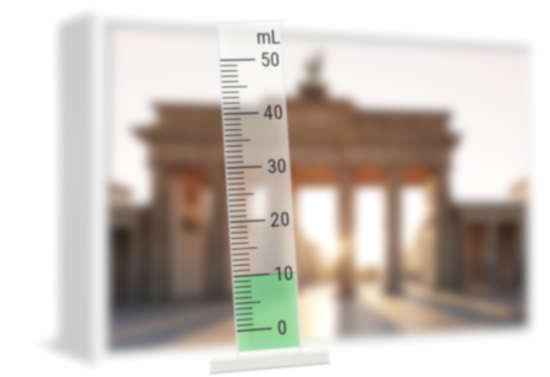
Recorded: 10 mL
